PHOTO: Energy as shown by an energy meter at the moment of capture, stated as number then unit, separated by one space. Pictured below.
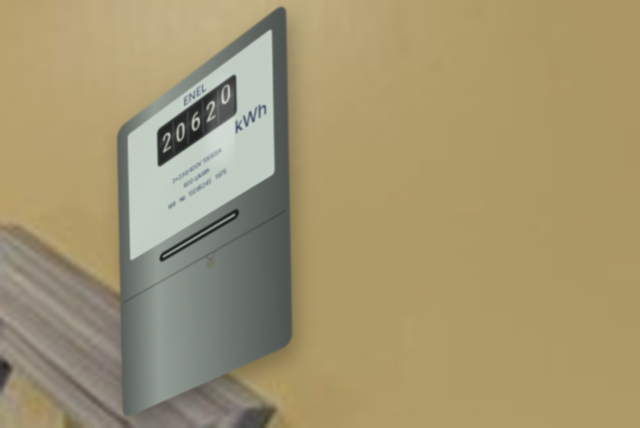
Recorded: 20620 kWh
